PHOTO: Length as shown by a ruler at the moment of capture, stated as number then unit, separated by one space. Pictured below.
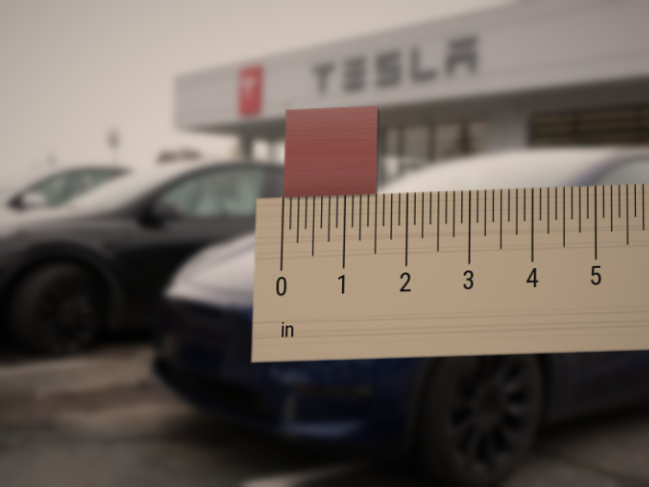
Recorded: 1.5 in
